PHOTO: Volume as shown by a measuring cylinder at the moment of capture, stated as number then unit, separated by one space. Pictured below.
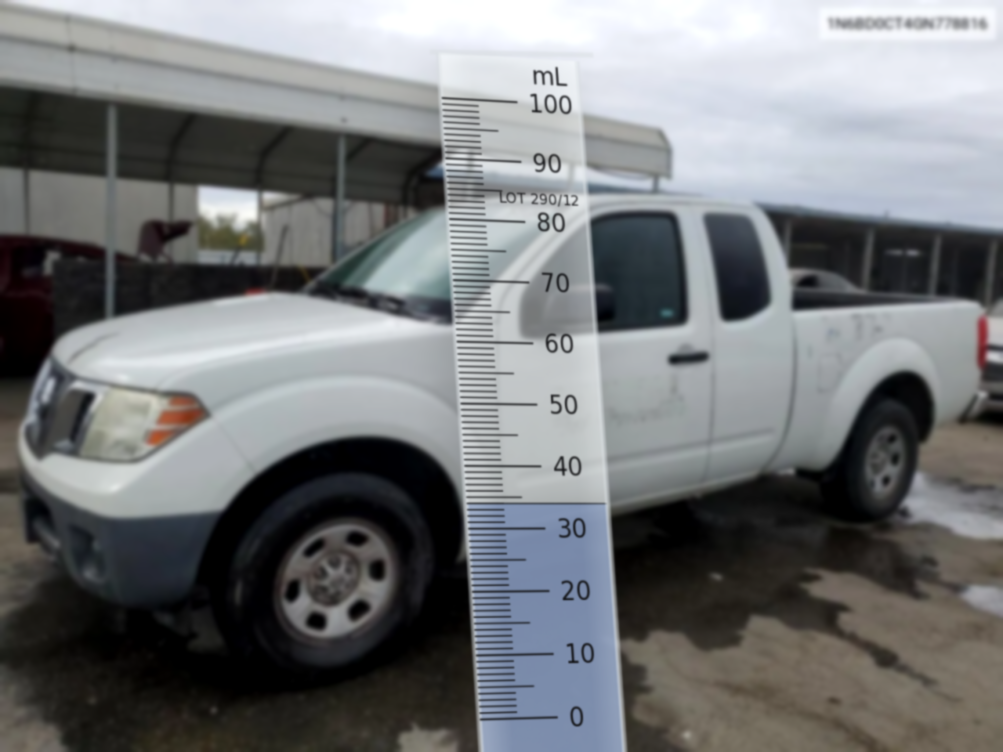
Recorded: 34 mL
